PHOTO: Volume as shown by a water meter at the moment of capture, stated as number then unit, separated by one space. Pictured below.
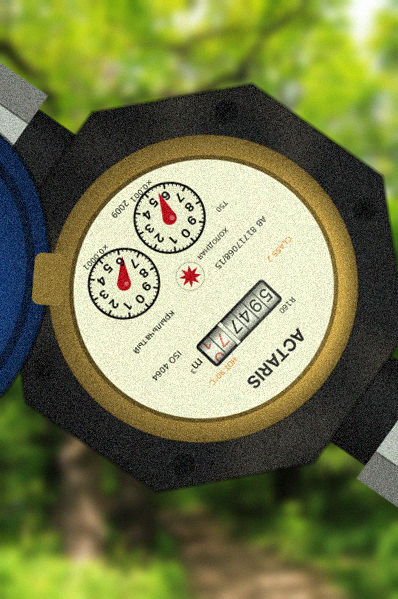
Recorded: 5947.7056 m³
